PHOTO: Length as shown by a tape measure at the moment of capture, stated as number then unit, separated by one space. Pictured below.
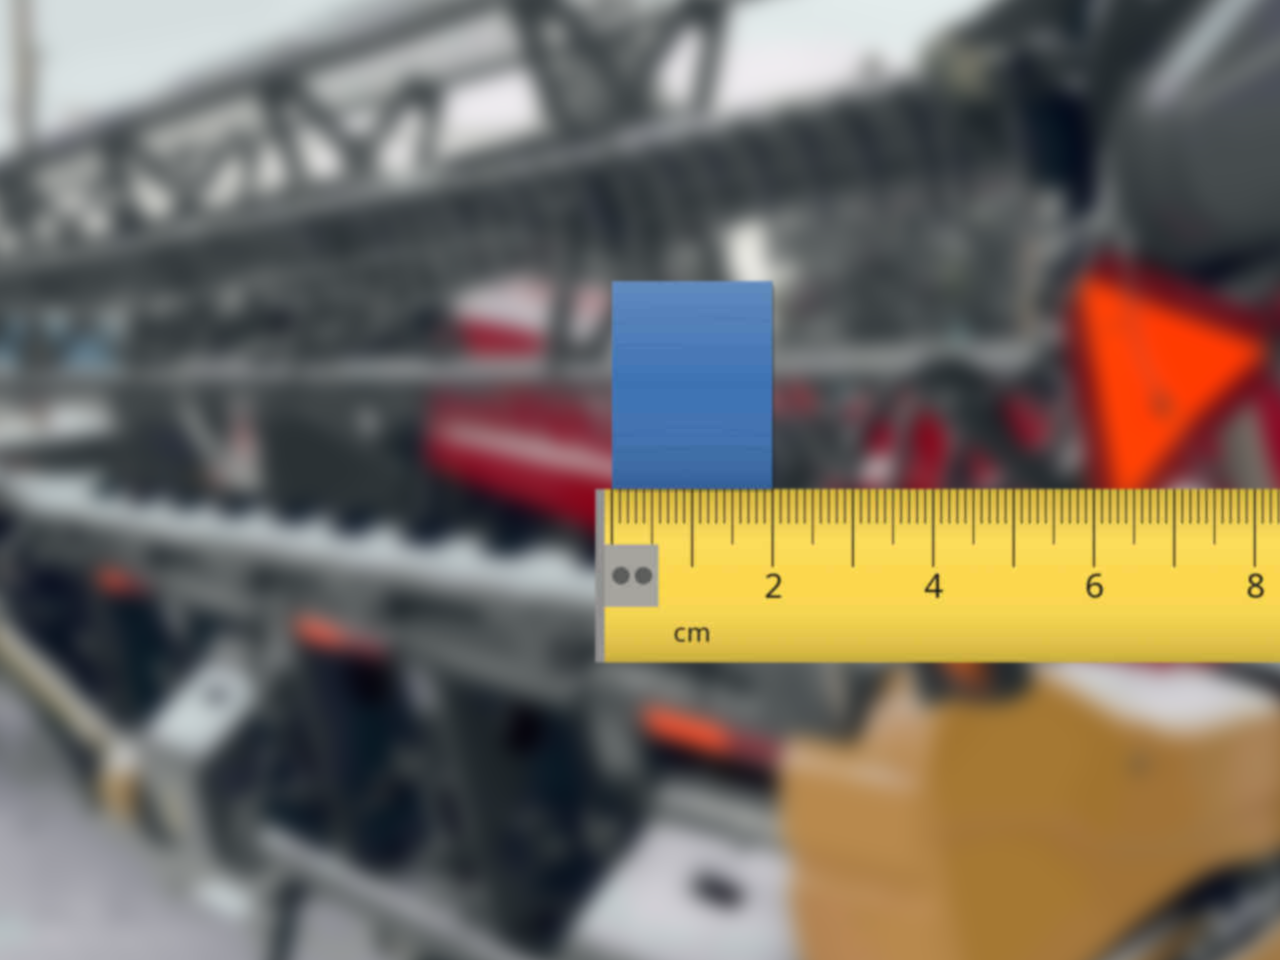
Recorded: 2 cm
